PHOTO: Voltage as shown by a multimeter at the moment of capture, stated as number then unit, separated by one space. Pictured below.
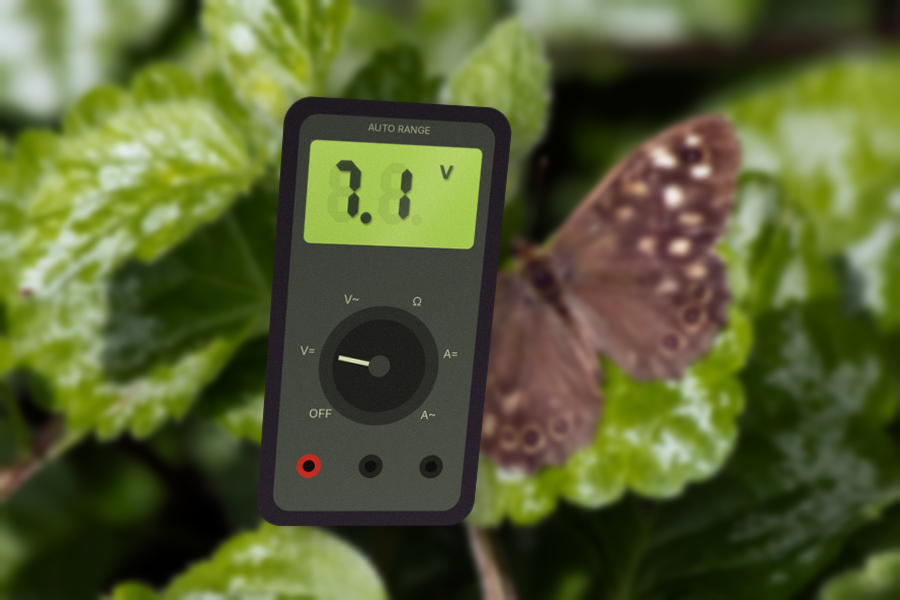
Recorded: 7.1 V
